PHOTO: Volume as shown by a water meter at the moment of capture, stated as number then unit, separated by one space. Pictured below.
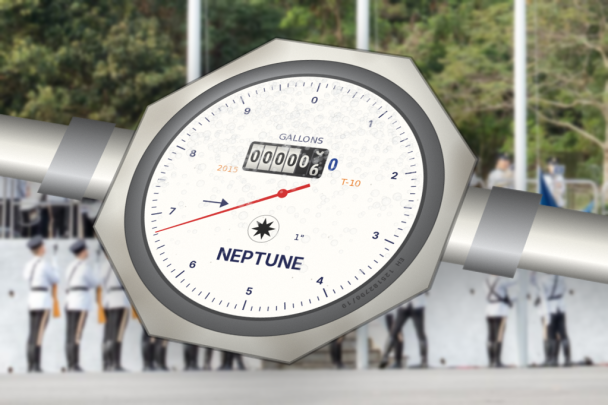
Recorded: 56.7 gal
